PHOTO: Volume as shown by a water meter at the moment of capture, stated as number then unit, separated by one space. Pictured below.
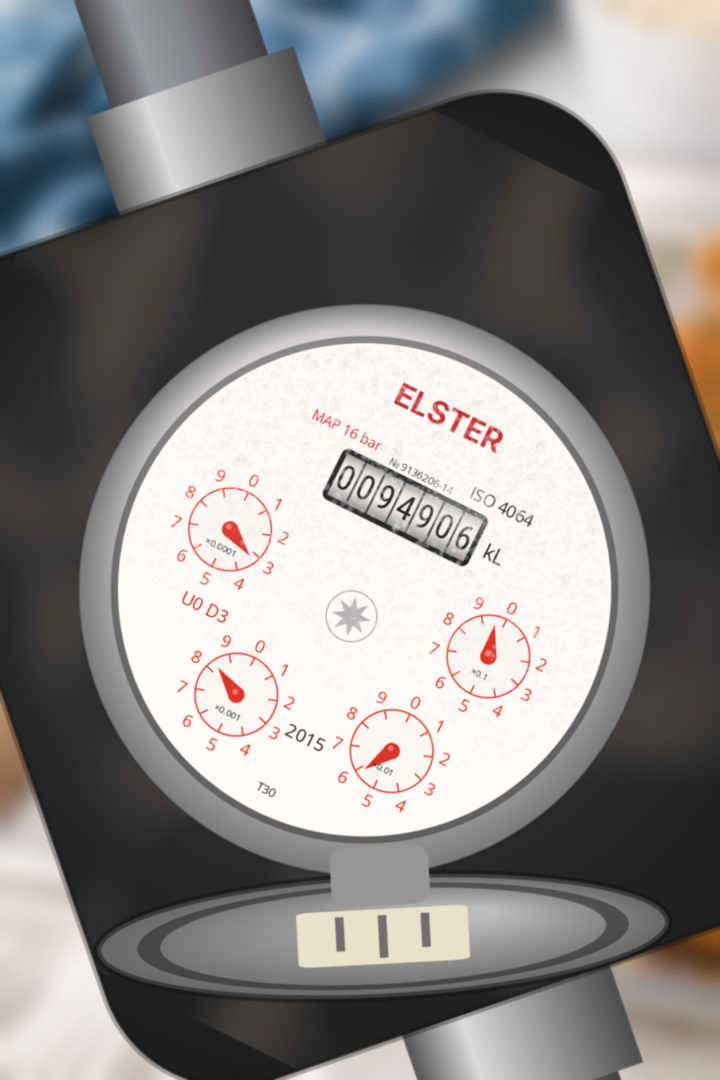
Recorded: 94905.9583 kL
